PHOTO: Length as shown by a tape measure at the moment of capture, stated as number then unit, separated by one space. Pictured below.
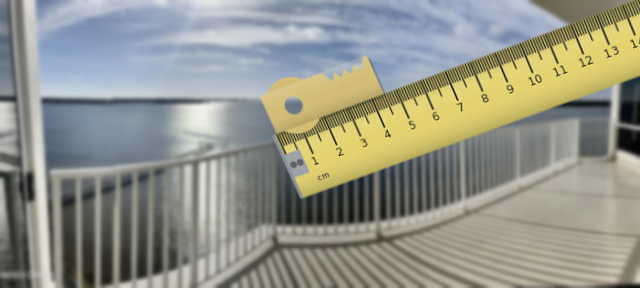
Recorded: 4.5 cm
